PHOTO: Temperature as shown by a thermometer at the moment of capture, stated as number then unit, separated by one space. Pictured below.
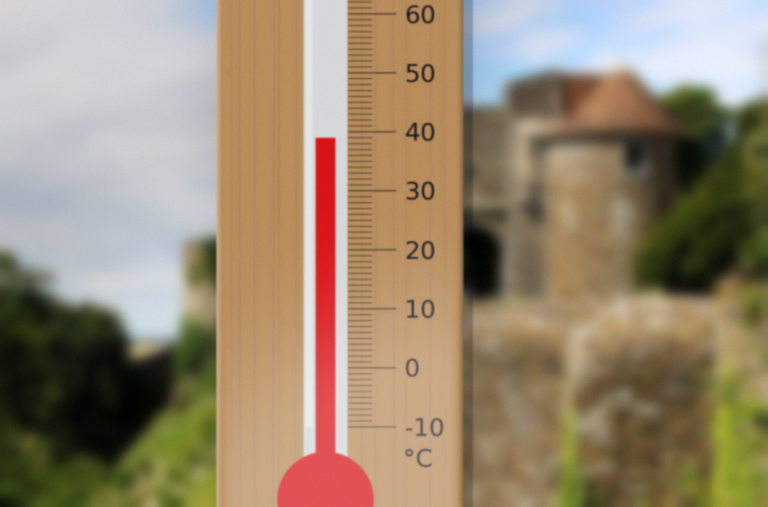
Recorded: 39 °C
